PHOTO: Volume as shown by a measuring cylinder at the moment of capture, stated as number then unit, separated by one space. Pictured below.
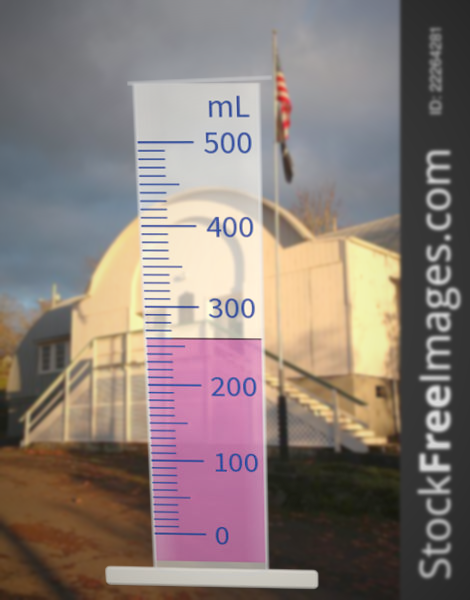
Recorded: 260 mL
